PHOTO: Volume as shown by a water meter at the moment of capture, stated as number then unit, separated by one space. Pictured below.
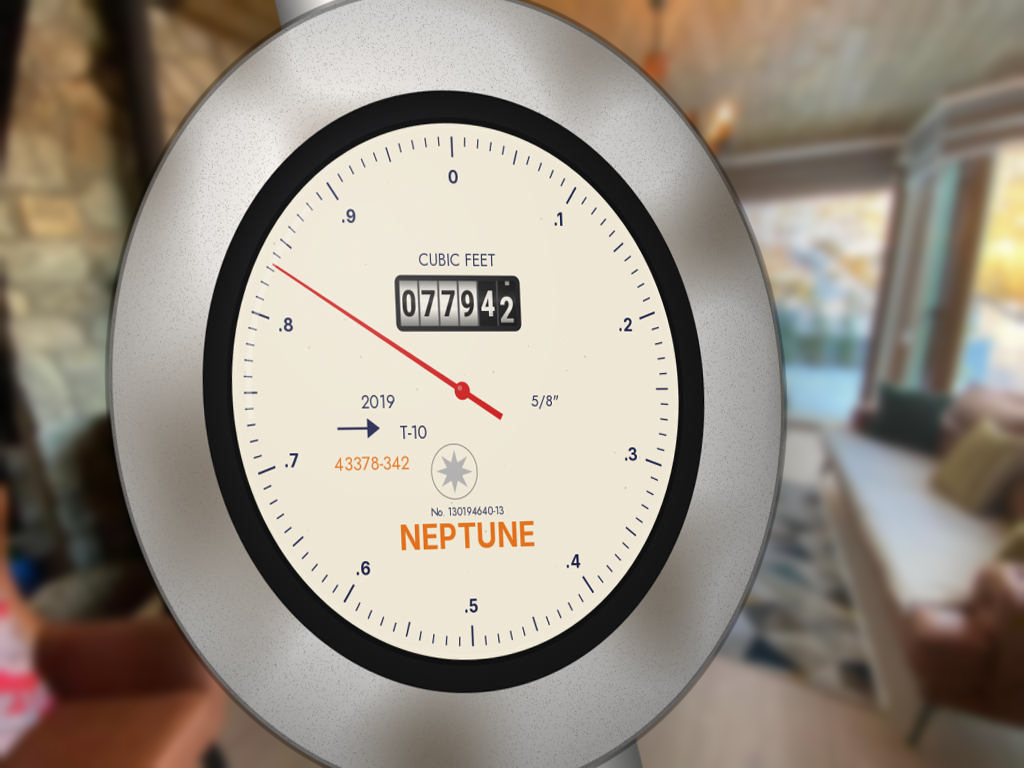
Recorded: 77941.83 ft³
